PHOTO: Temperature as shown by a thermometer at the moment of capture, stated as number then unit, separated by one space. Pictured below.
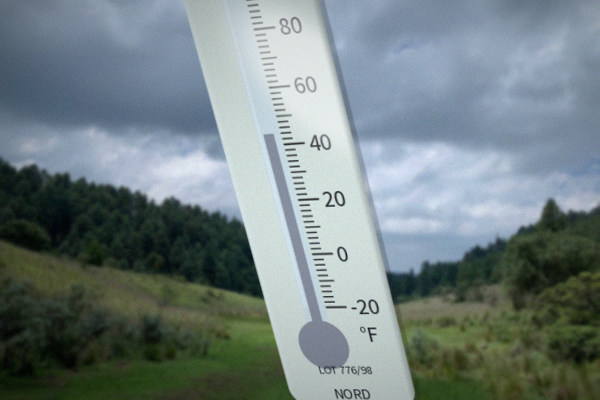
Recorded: 44 °F
